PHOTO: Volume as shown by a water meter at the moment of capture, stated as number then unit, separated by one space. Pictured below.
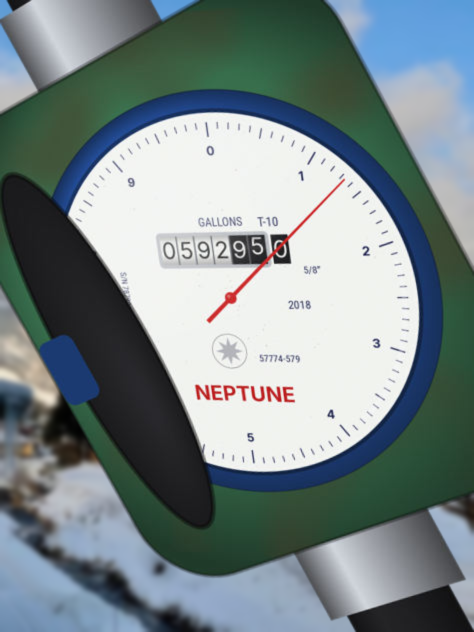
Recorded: 592951.3 gal
